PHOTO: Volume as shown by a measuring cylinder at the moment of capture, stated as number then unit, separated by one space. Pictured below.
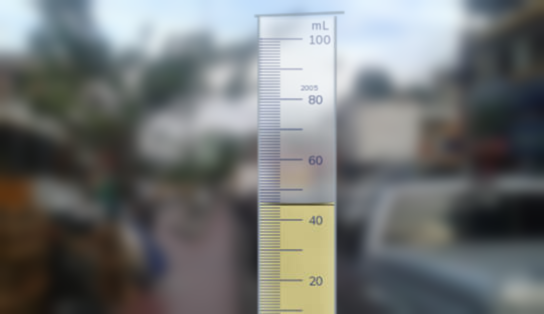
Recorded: 45 mL
